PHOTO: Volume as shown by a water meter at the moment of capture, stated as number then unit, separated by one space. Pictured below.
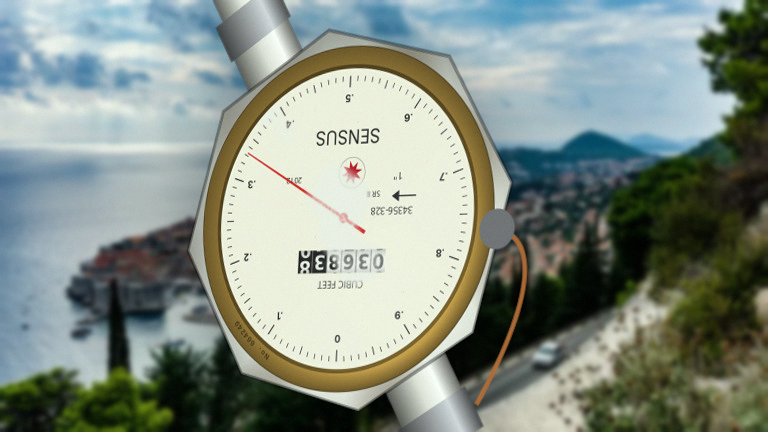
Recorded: 36838.33 ft³
